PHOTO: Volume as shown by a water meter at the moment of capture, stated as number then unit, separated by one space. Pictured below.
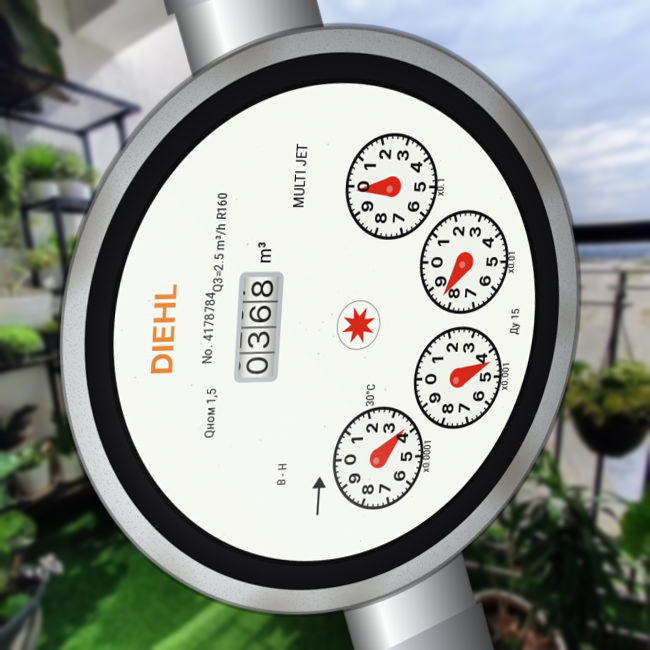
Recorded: 367.9843 m³
